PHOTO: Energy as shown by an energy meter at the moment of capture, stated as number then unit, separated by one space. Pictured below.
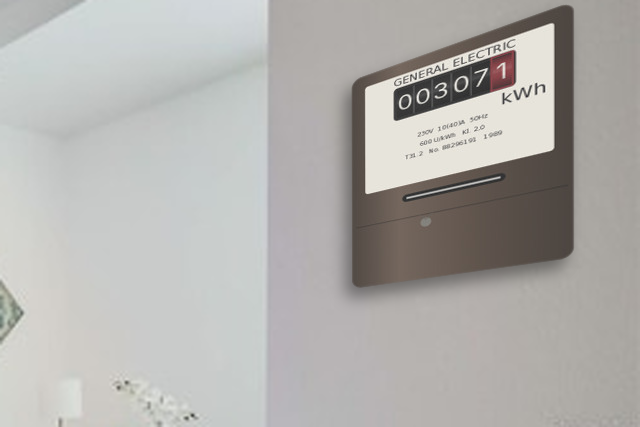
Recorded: 307.1 kWh
